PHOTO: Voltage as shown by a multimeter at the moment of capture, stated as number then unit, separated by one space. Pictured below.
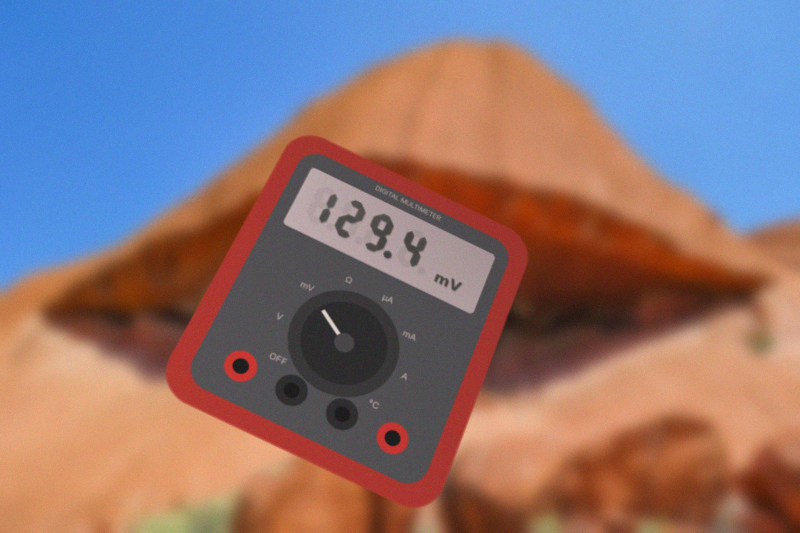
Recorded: 129.4 mV
